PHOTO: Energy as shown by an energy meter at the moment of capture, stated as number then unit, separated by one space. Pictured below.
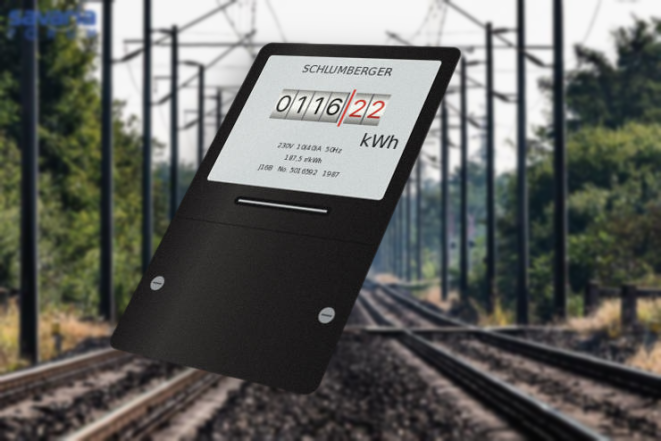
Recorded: 116.22 kWh
